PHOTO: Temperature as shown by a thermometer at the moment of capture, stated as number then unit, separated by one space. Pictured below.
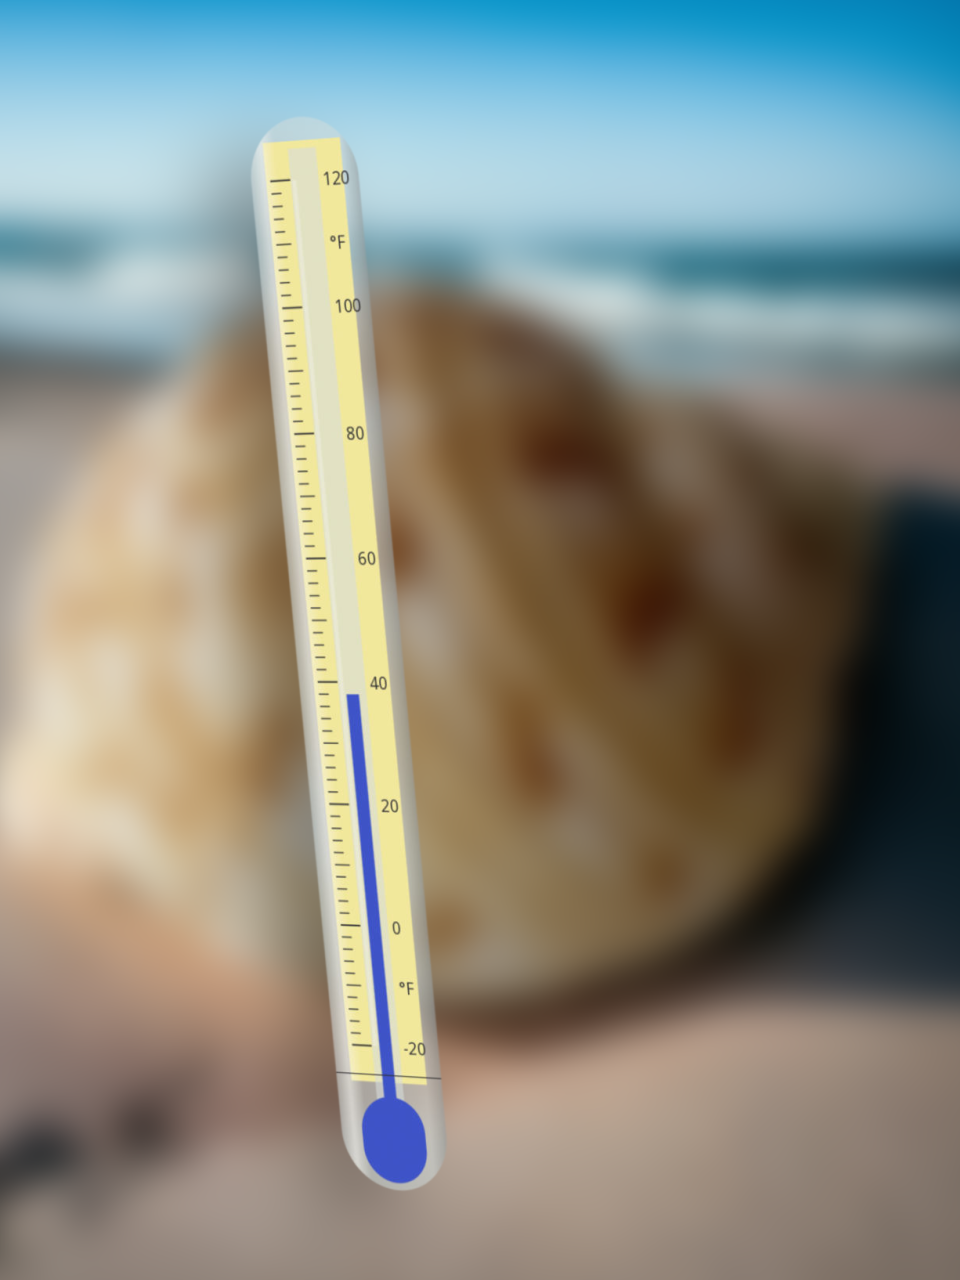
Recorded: 38 °F
